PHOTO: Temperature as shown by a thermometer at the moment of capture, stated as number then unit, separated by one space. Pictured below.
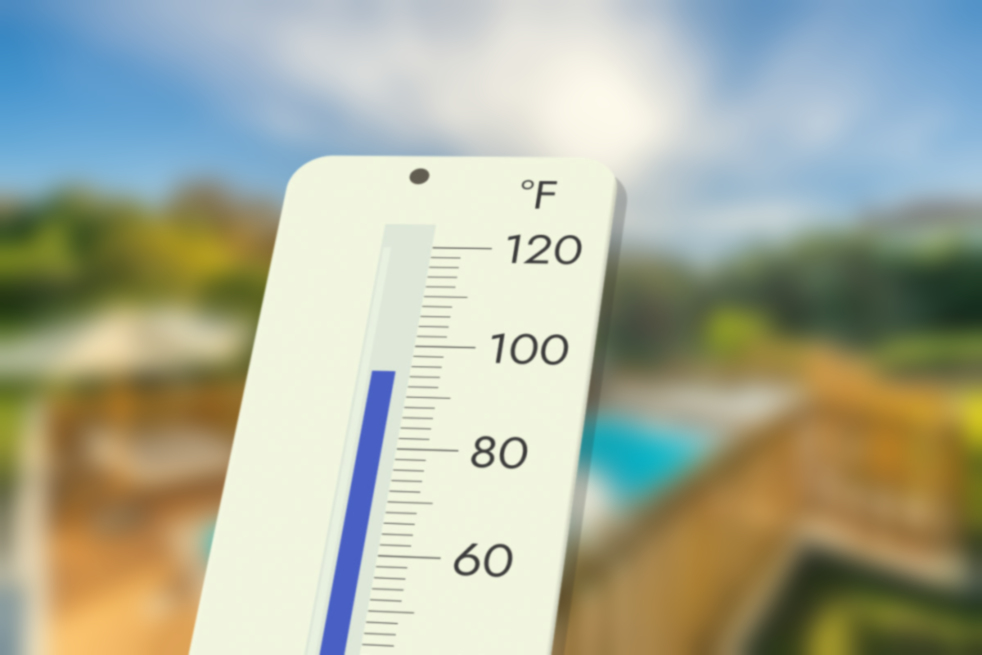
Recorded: 95 °F
